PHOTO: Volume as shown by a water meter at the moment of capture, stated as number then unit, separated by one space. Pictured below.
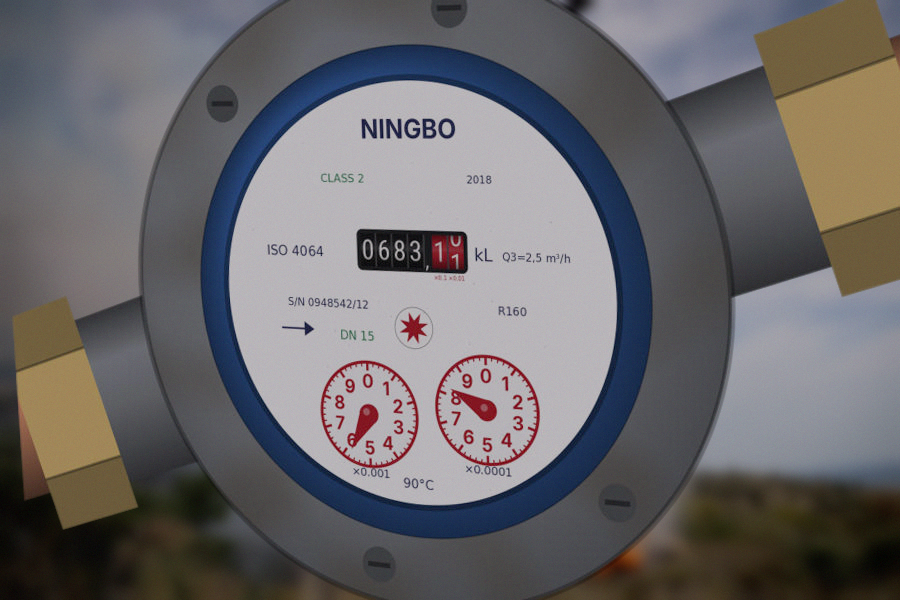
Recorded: 683.1058 kL
